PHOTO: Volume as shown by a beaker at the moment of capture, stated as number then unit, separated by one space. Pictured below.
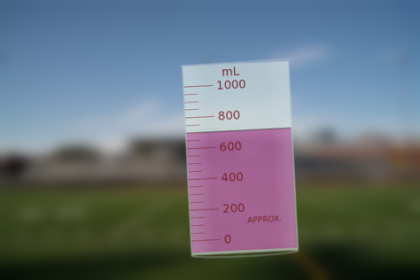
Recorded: 700 mL
